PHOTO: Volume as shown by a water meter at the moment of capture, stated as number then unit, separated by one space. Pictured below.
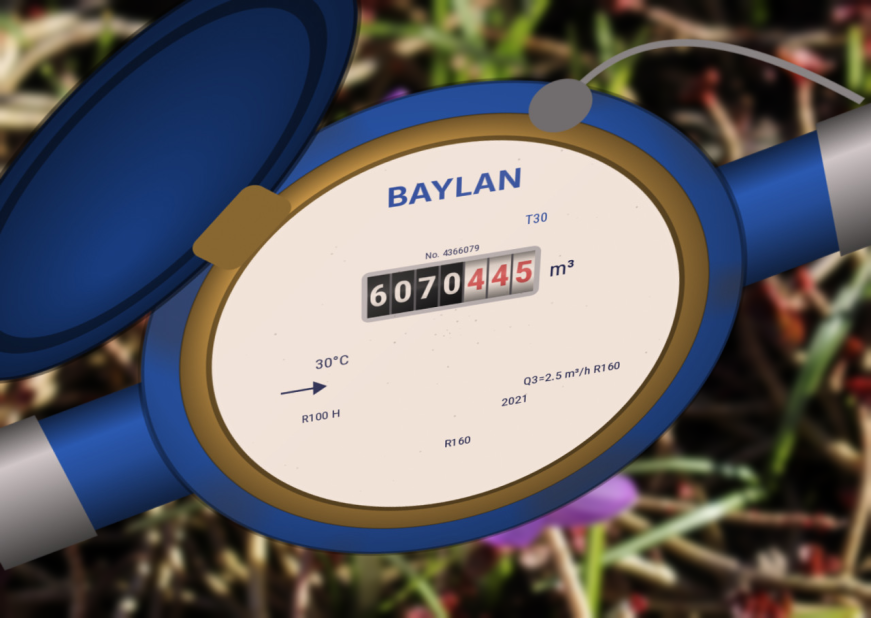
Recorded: 6070.445 m³
